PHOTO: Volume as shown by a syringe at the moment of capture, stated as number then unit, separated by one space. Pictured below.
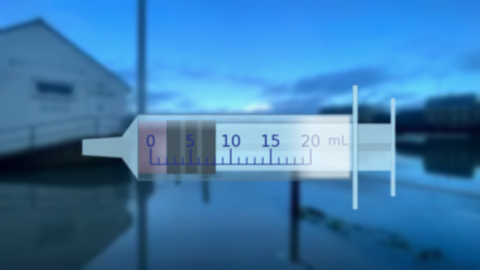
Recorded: 2 mL
